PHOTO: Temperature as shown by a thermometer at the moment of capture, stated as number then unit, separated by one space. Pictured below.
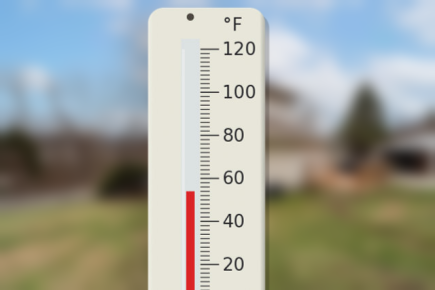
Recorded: 54 °F
